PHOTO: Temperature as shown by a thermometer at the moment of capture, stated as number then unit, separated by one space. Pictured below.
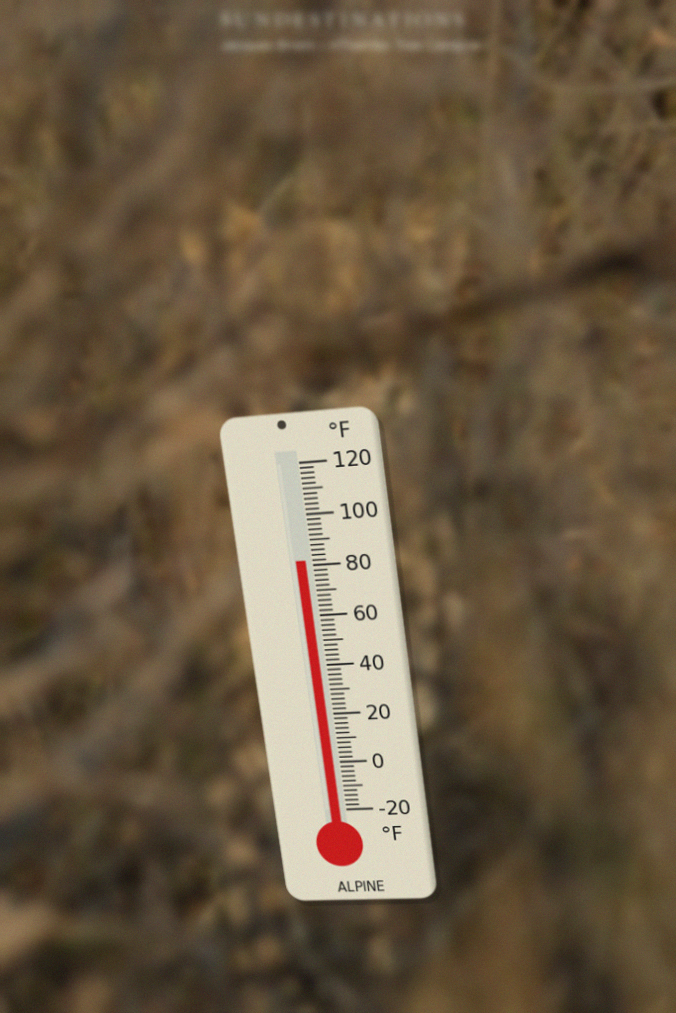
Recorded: 82 °F
